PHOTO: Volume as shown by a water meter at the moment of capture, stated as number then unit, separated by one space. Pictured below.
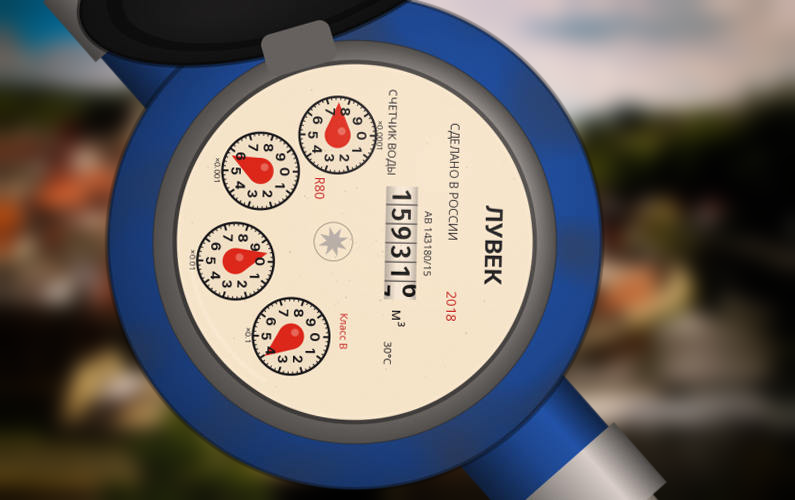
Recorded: 159316.3957 m³
